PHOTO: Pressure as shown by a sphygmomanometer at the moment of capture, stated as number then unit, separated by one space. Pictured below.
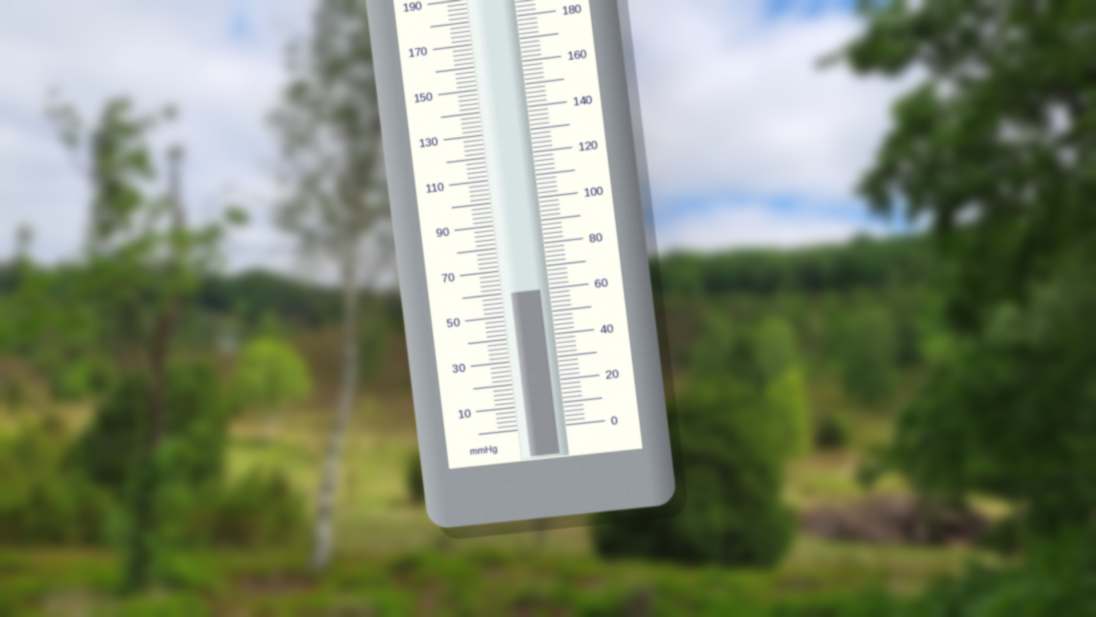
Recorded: 60 mmHg
